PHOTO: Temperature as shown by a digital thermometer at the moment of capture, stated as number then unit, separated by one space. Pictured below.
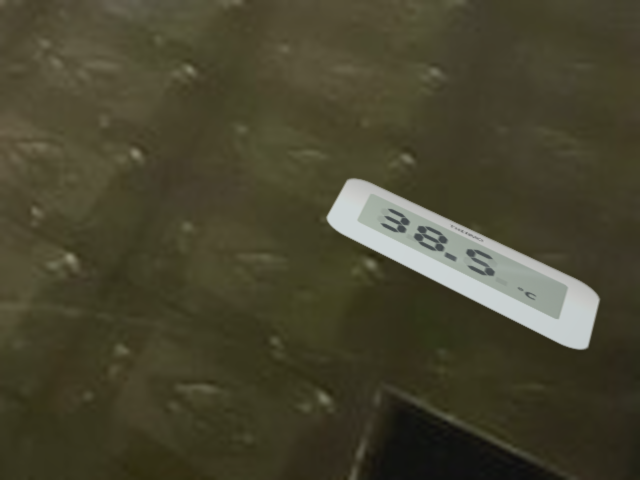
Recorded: 38.5 °C
